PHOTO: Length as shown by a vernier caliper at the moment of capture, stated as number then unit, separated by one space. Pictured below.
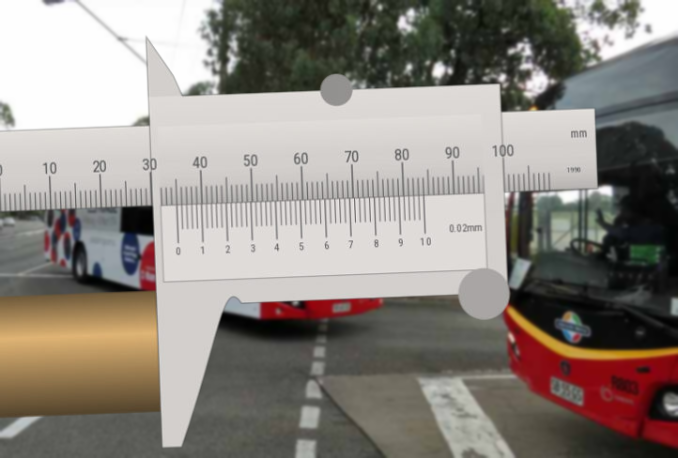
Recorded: 35.0 mm
